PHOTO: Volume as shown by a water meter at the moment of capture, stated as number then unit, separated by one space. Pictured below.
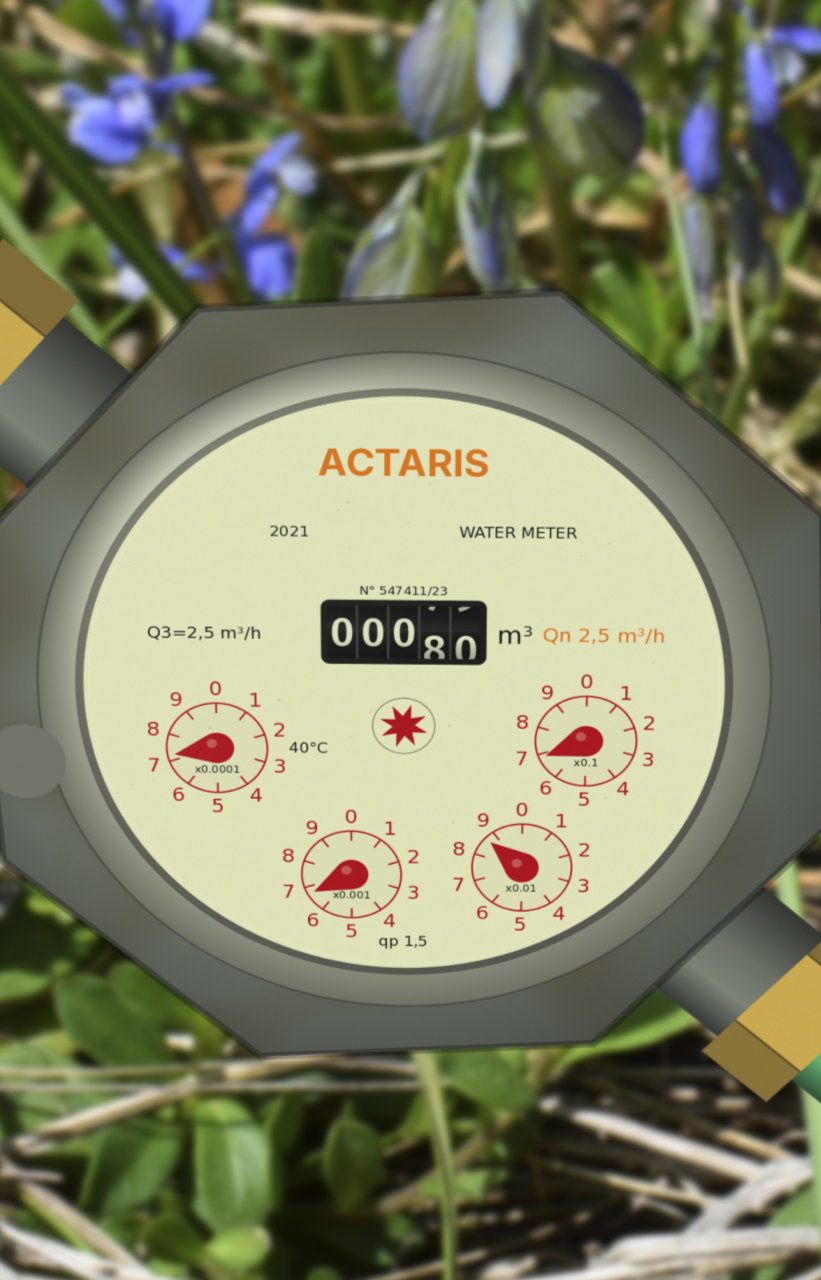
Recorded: 79.6867 m³
